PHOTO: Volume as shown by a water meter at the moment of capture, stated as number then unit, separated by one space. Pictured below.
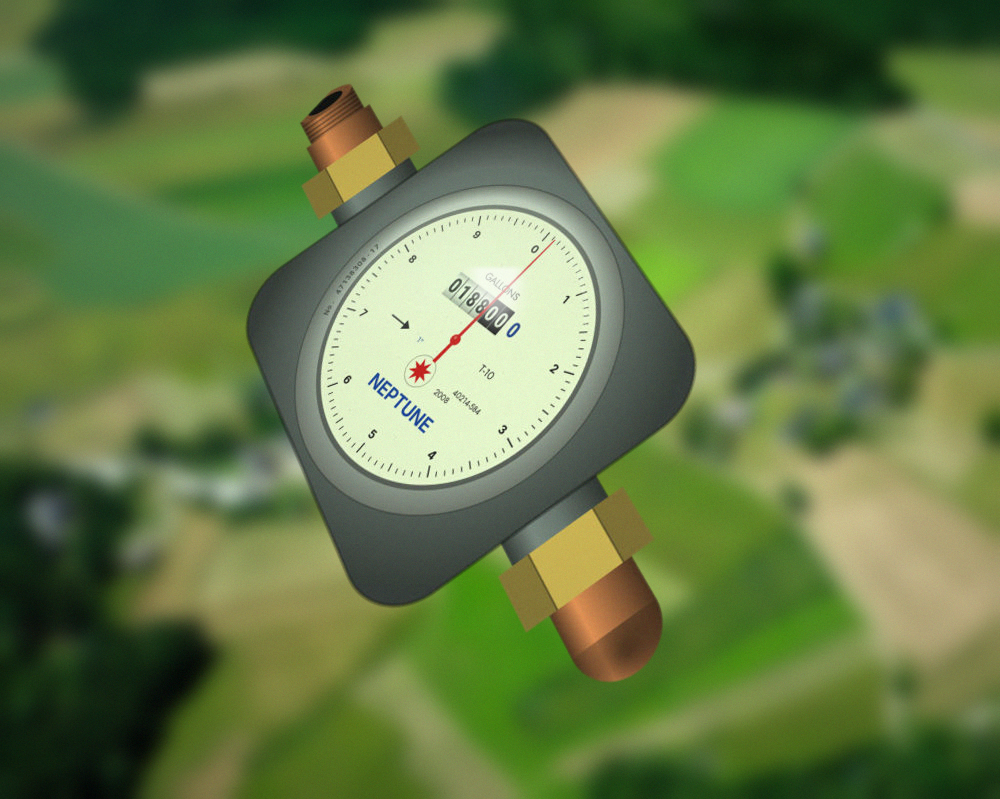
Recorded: 188000.1 gal
